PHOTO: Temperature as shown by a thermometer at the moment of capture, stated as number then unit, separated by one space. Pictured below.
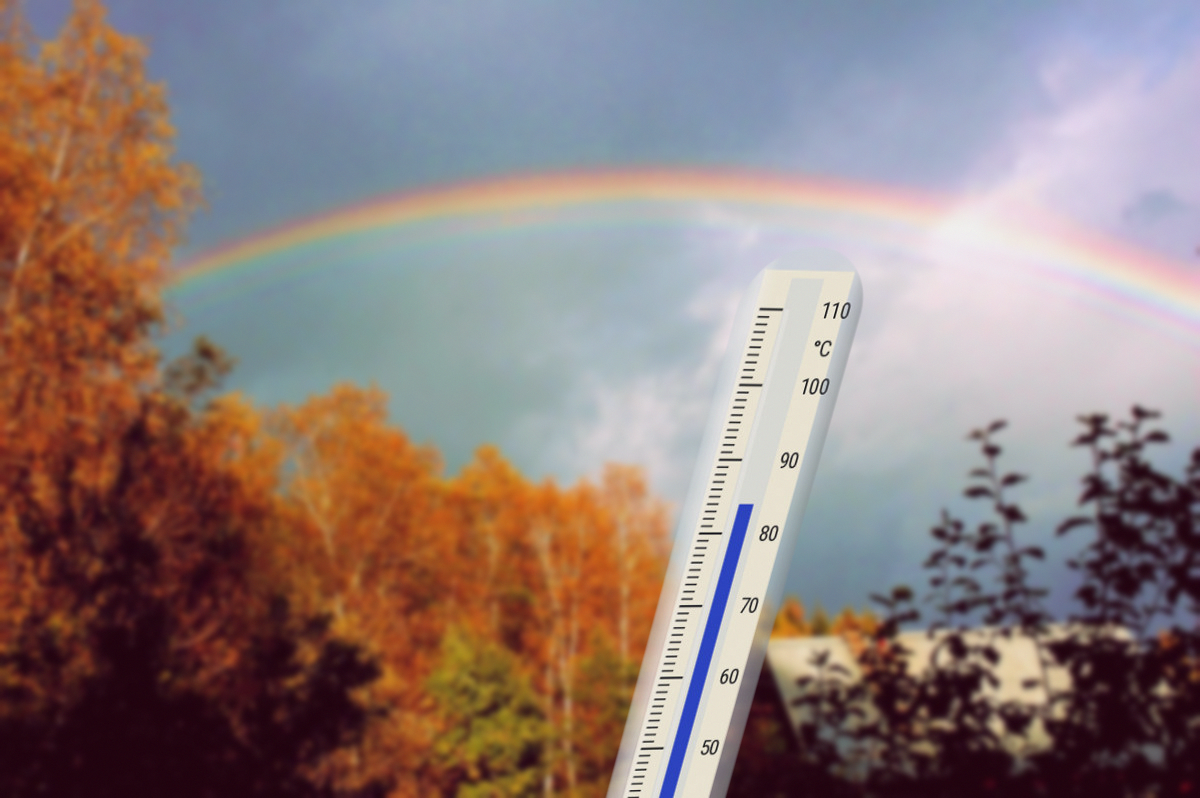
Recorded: 84 °C
